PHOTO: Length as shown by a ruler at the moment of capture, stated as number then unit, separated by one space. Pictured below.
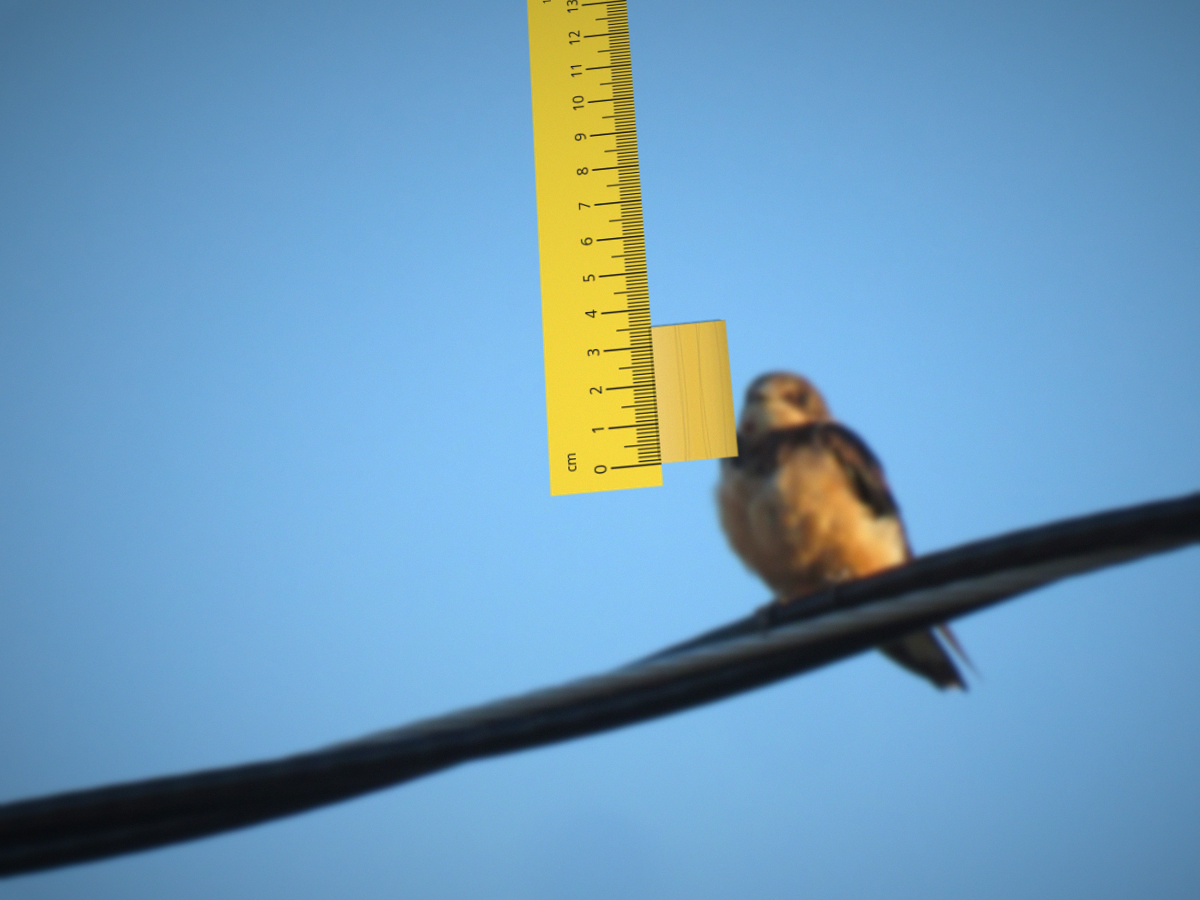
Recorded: 3.5 cm
